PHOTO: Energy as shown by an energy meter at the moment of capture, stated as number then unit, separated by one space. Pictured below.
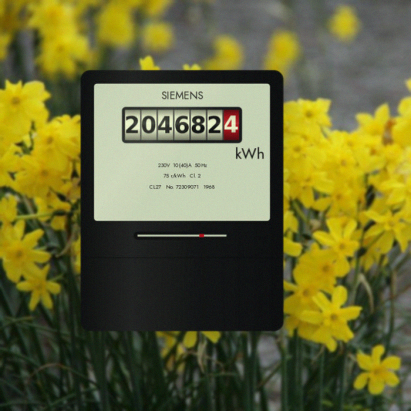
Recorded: 204682.4 kWh
